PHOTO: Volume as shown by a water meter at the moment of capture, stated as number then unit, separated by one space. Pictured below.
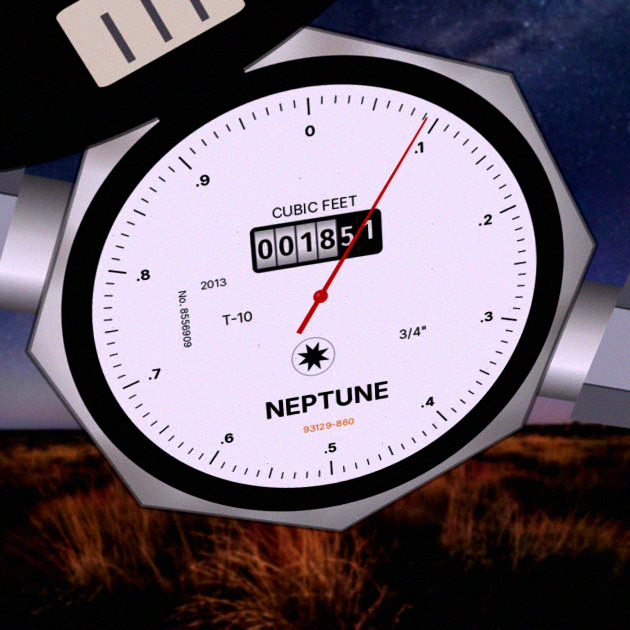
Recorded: 1851.09 ft³
